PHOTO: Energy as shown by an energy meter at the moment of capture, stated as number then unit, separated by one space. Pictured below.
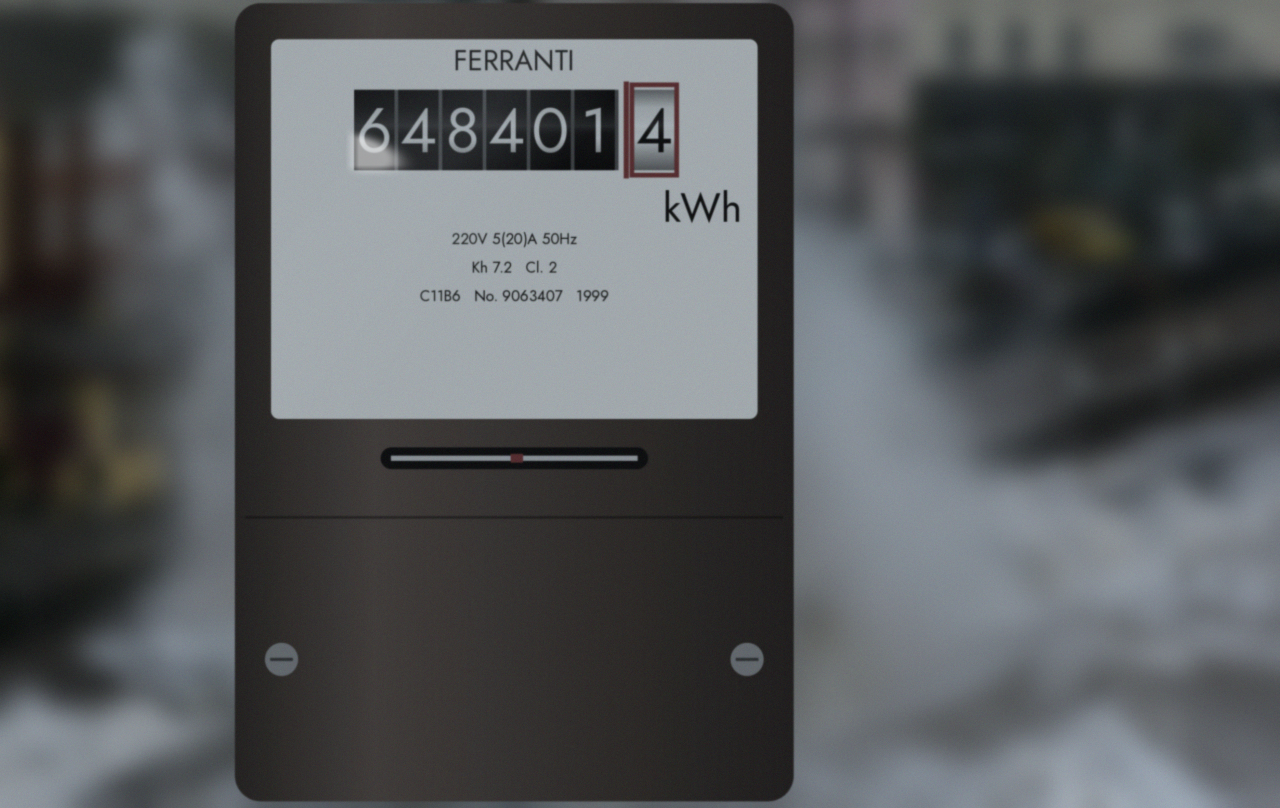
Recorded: 648401.4 kWh
